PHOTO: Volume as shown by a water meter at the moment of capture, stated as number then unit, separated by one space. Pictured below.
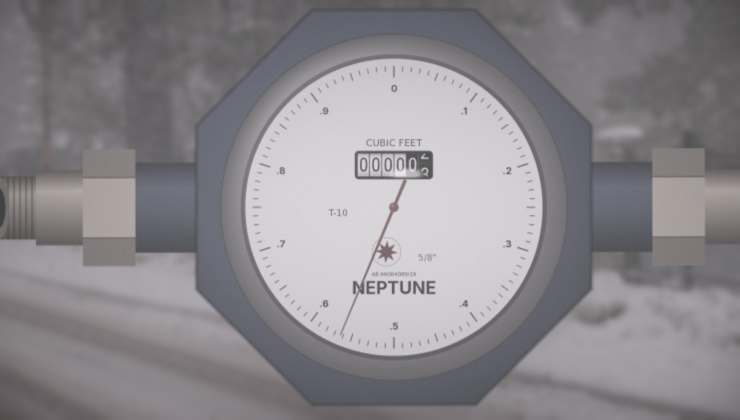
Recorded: 2.56 ft³
